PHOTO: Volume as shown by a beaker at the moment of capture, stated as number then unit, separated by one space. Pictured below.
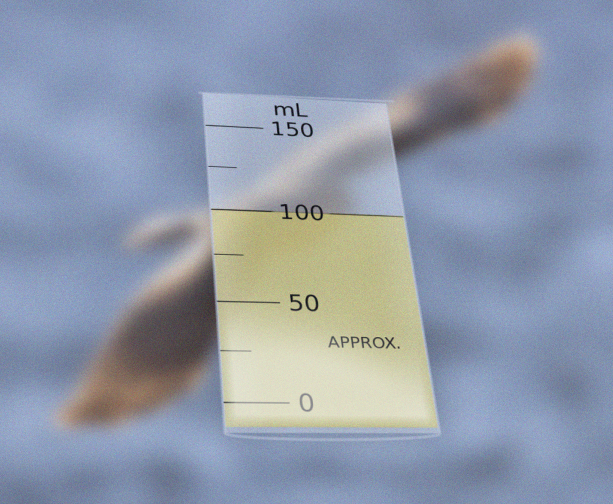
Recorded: 100 mL
